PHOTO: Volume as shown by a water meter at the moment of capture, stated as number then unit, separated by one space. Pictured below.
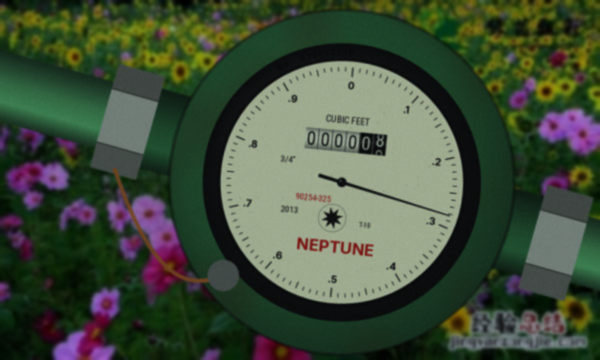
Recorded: 8.28 ft³
